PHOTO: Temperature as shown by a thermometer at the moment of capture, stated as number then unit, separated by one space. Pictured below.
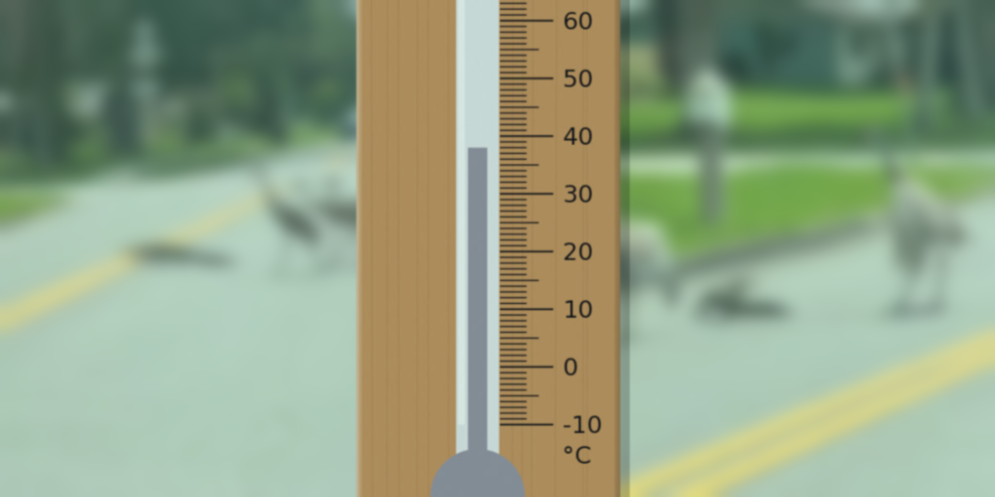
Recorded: 38 °C
